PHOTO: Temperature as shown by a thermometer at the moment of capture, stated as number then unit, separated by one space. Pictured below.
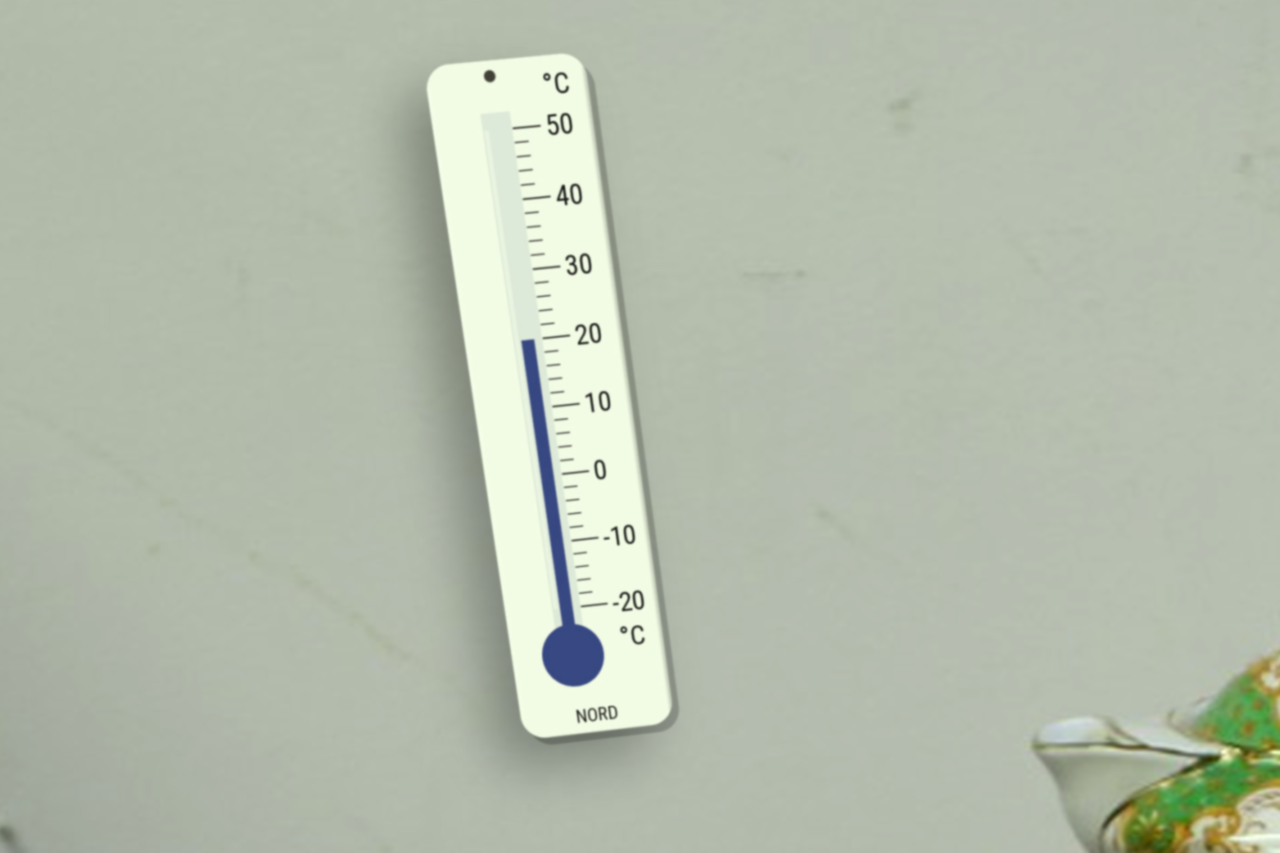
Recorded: 20 °C
